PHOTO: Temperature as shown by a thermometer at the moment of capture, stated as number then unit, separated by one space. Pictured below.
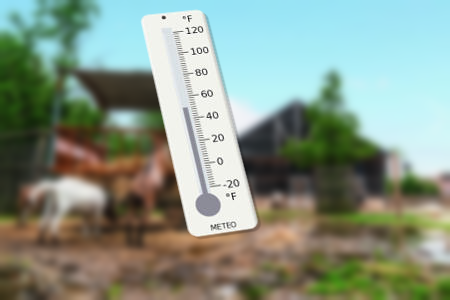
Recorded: 50 °F
